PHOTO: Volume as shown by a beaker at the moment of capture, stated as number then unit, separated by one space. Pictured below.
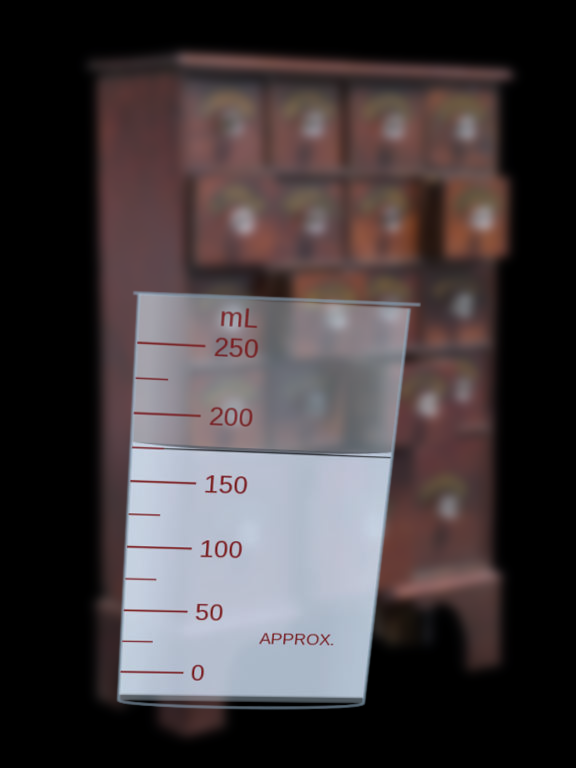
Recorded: 175 mL
